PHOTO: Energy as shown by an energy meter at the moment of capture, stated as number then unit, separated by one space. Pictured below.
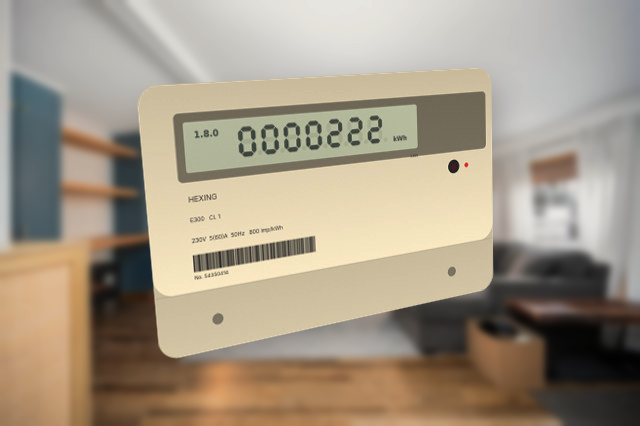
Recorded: 222 kWh
